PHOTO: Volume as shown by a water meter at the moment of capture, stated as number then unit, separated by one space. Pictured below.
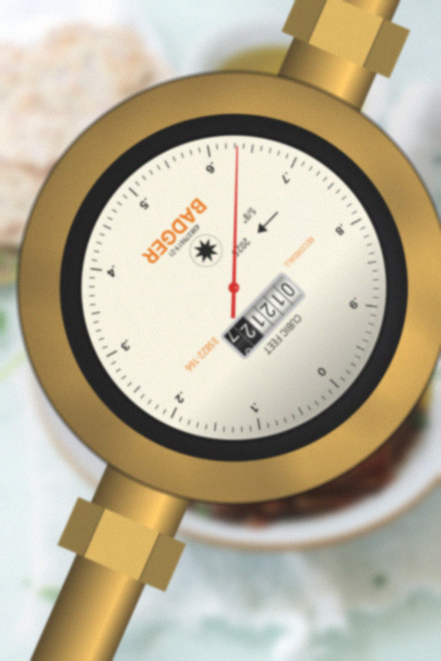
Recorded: 12126.63 ft³
